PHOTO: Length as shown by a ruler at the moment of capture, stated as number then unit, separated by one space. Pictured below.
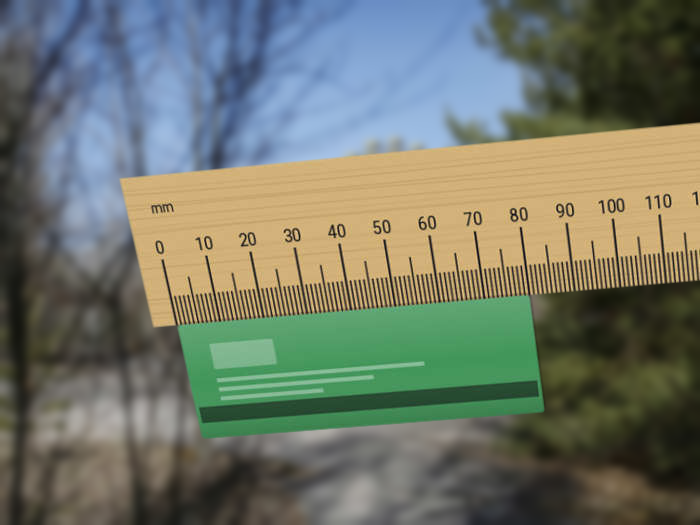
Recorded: 80 mm
